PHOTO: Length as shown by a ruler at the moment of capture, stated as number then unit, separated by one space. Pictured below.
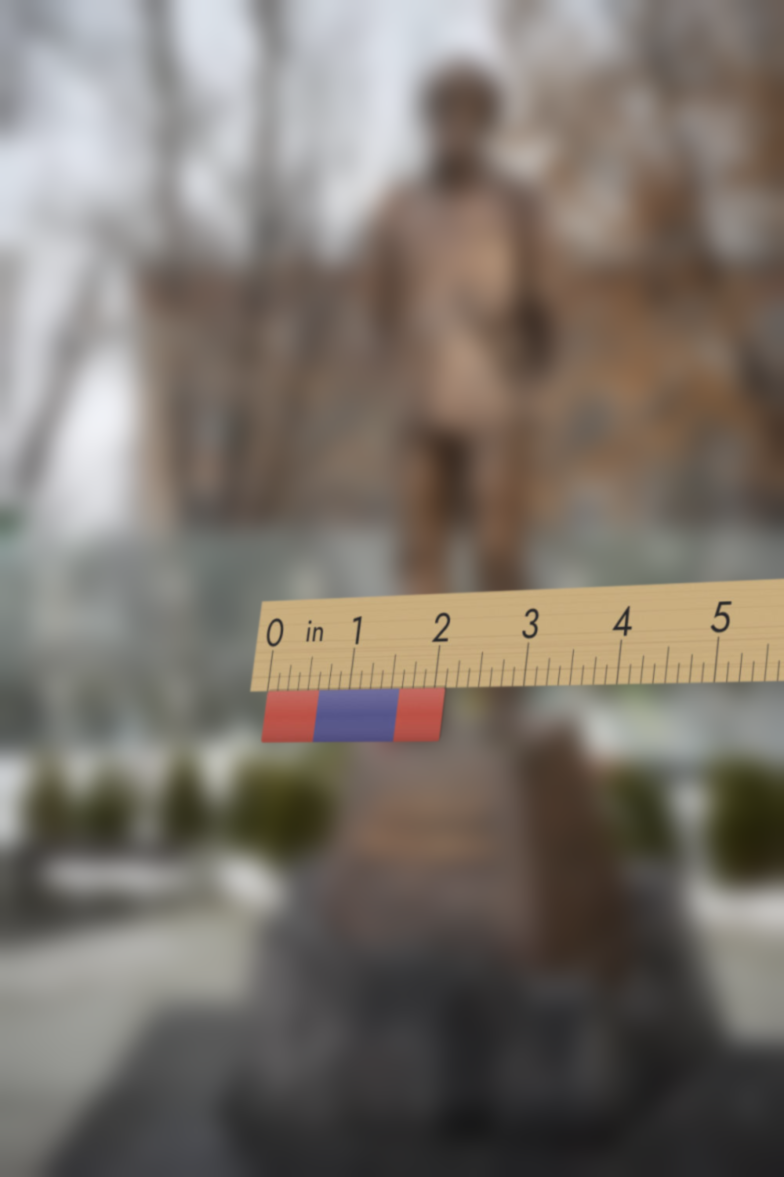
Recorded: 2.125 in
